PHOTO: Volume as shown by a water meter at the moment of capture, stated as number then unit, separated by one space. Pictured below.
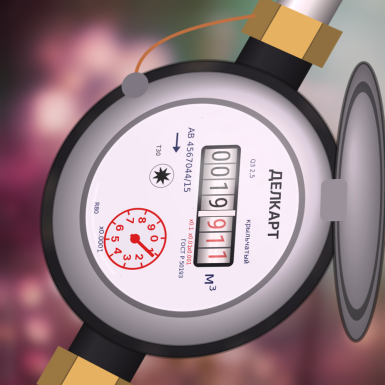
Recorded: 19.9111 m³
